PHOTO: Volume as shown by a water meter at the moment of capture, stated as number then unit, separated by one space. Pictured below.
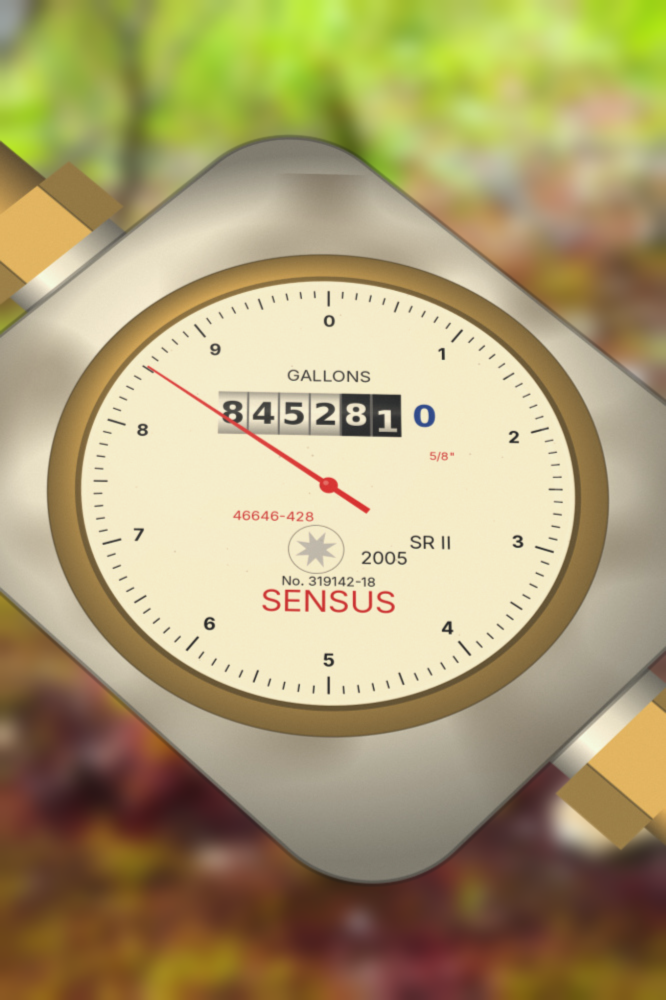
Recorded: 8452808.5 gal
